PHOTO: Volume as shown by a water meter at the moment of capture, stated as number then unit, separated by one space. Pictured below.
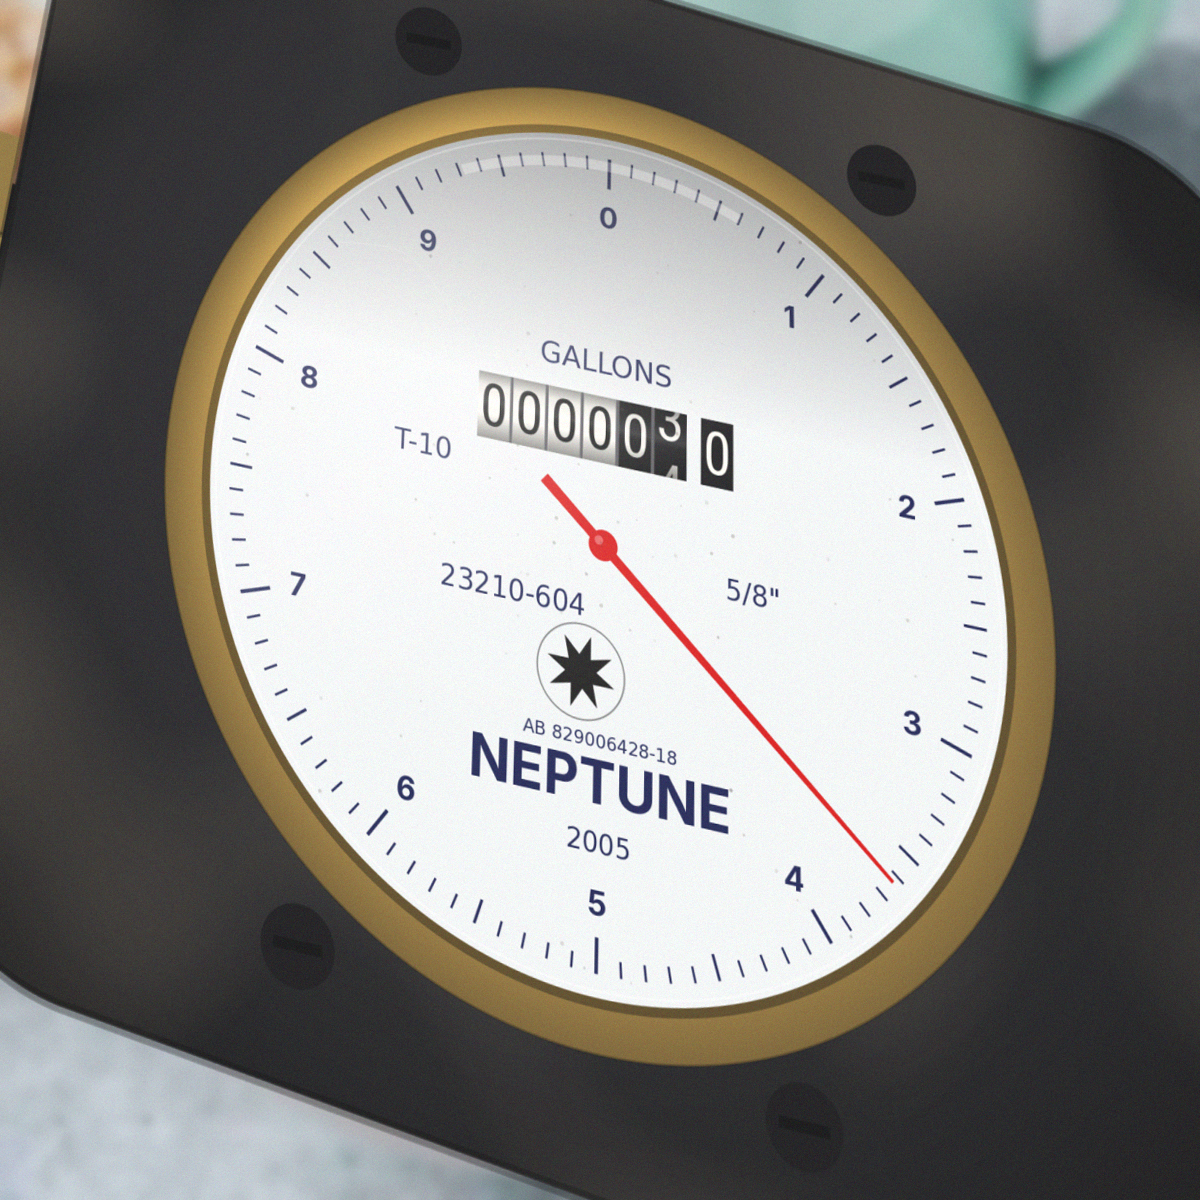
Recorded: 33.6 gal
